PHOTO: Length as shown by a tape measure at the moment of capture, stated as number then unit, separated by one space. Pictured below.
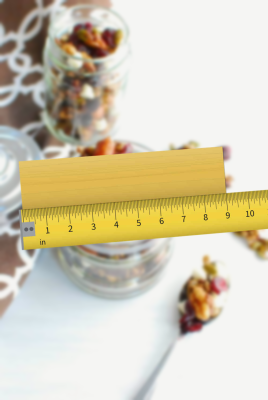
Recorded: 9 in
